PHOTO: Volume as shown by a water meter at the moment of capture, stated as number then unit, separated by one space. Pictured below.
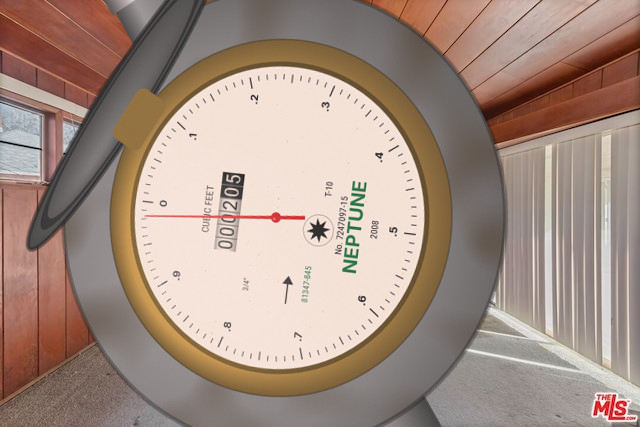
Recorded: 204.98 ft³
